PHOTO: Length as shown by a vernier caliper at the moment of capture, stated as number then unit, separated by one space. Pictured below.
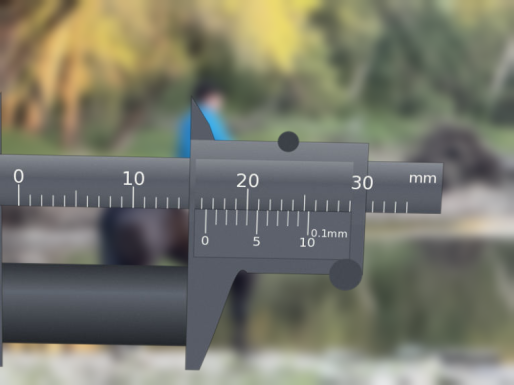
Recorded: 16.4 mm
